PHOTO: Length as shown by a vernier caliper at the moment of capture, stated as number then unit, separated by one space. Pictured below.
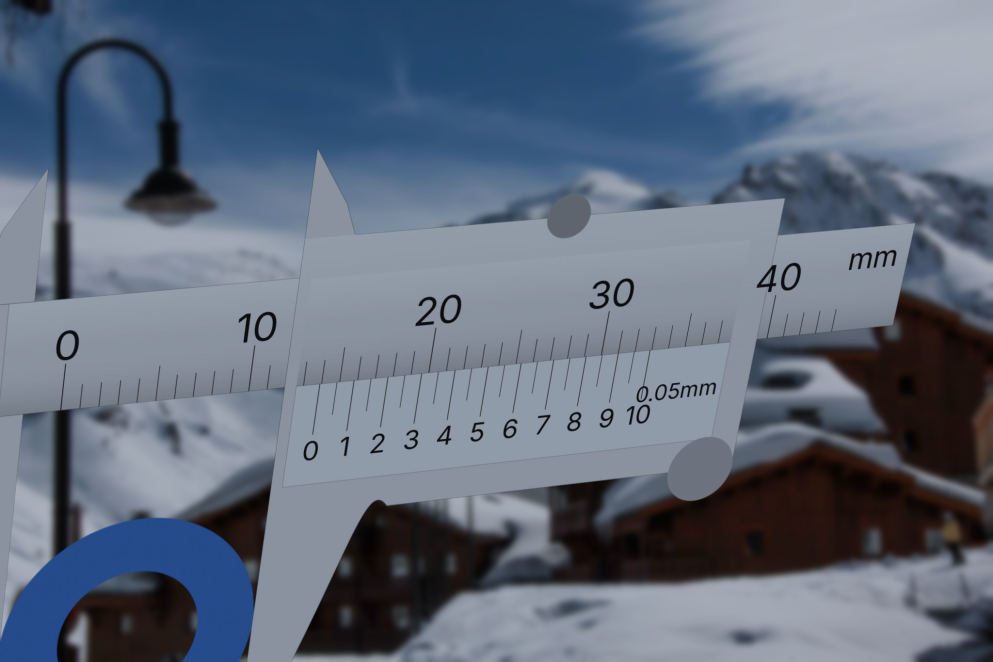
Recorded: 13.9 mm
